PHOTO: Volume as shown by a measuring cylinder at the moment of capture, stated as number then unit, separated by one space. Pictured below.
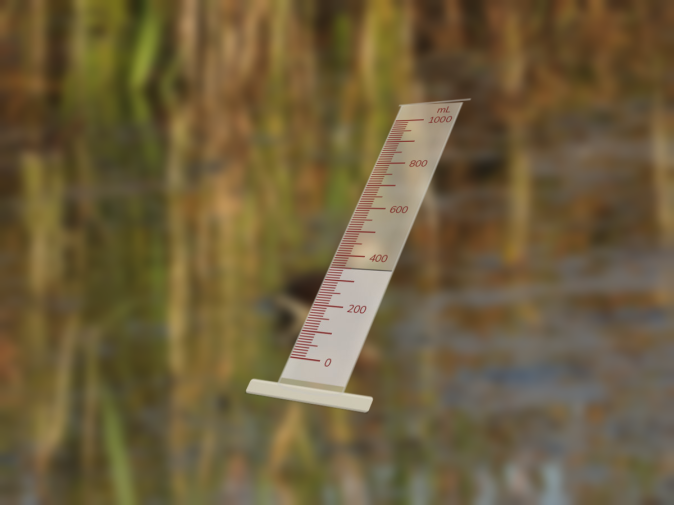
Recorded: 350 mL
